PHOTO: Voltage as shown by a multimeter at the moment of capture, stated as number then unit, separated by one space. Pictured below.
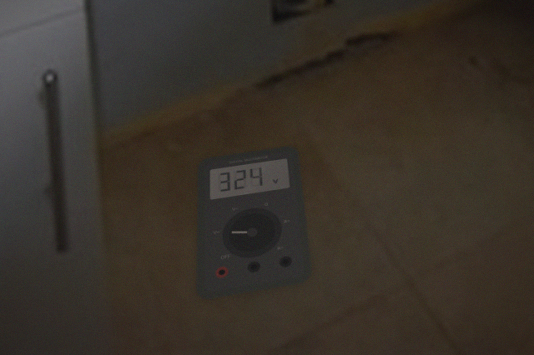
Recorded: 324 V
